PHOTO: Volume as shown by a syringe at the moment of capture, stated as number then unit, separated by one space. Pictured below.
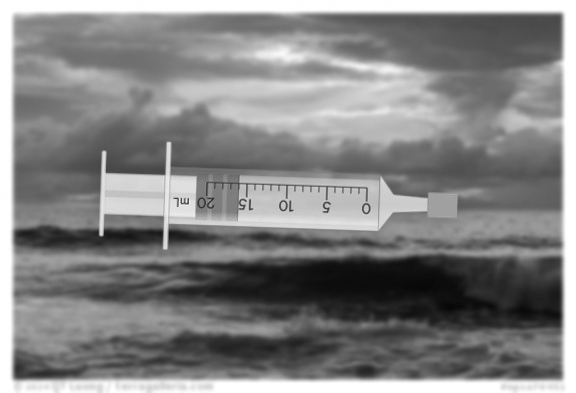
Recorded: 16 mL
